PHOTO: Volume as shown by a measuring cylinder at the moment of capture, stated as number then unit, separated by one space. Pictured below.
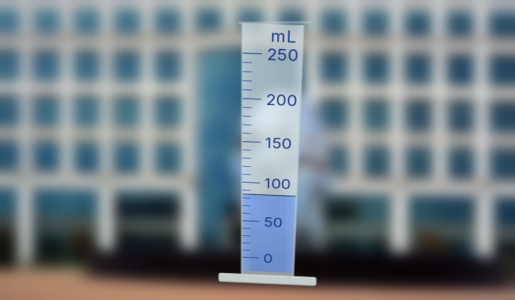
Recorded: 85 mL
